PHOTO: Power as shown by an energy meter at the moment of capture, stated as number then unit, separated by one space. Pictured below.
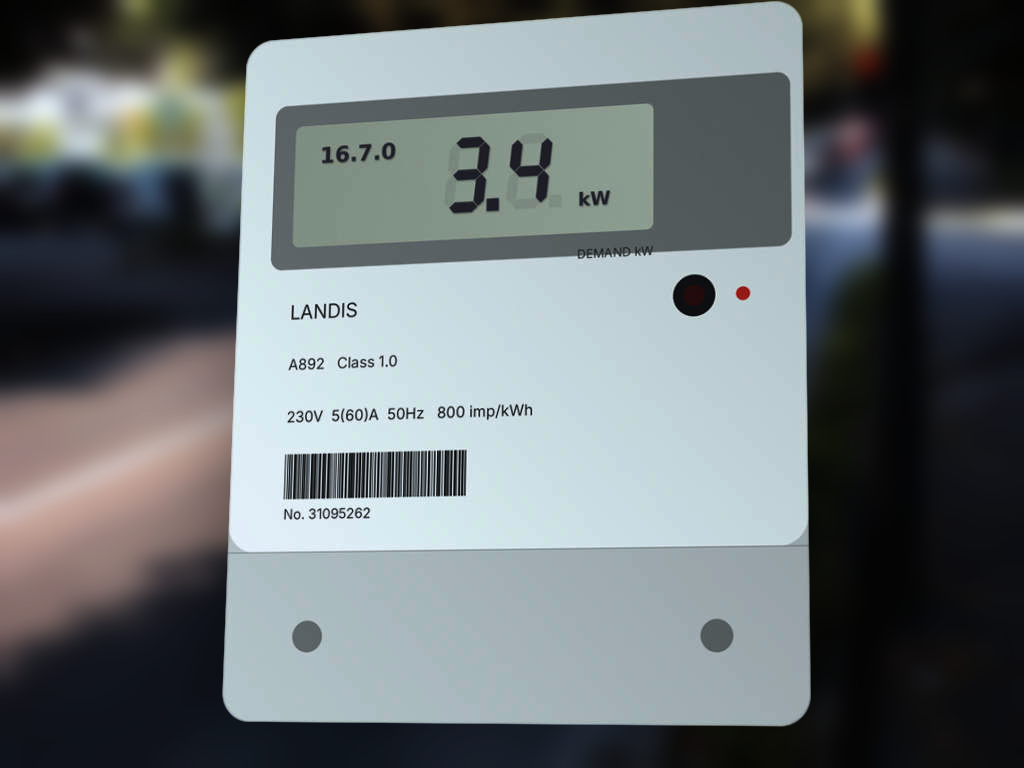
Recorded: 3.4 kW
